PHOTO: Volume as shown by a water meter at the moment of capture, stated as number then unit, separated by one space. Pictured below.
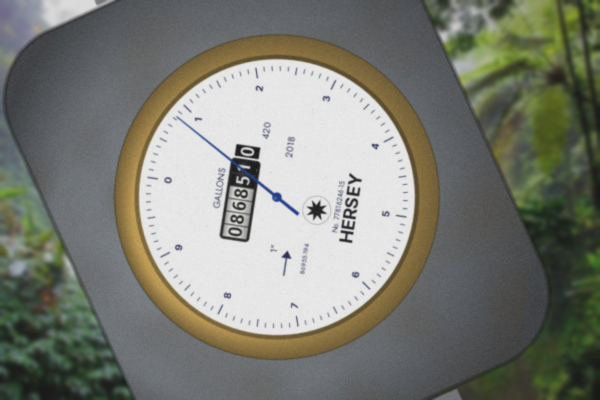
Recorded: 868510.8 gal
